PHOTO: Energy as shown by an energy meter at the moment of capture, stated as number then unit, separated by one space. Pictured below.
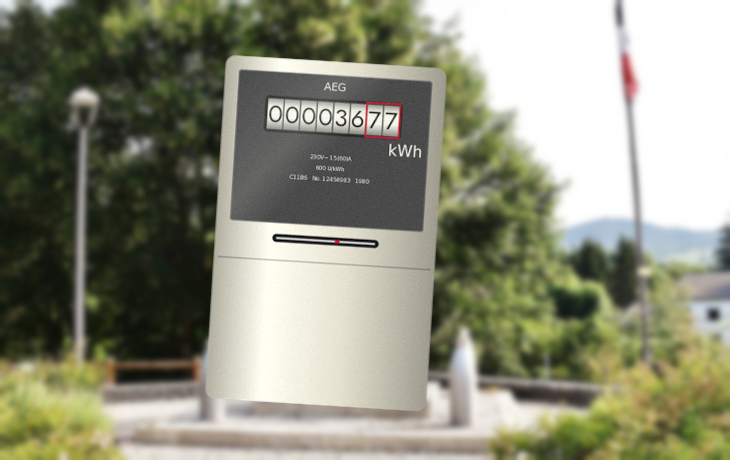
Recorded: 36.77 kWh
